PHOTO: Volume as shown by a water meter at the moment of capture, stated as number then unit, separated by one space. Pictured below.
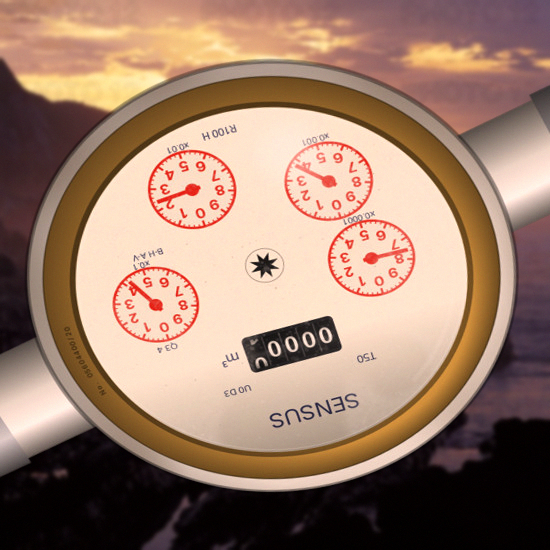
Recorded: 0.4237 m³
